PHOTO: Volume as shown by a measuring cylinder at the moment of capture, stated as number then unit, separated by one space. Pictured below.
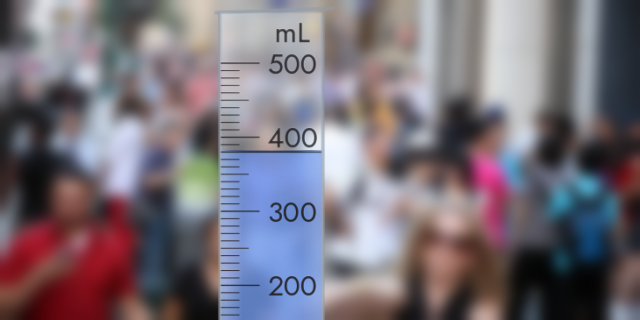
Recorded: 380 mL
